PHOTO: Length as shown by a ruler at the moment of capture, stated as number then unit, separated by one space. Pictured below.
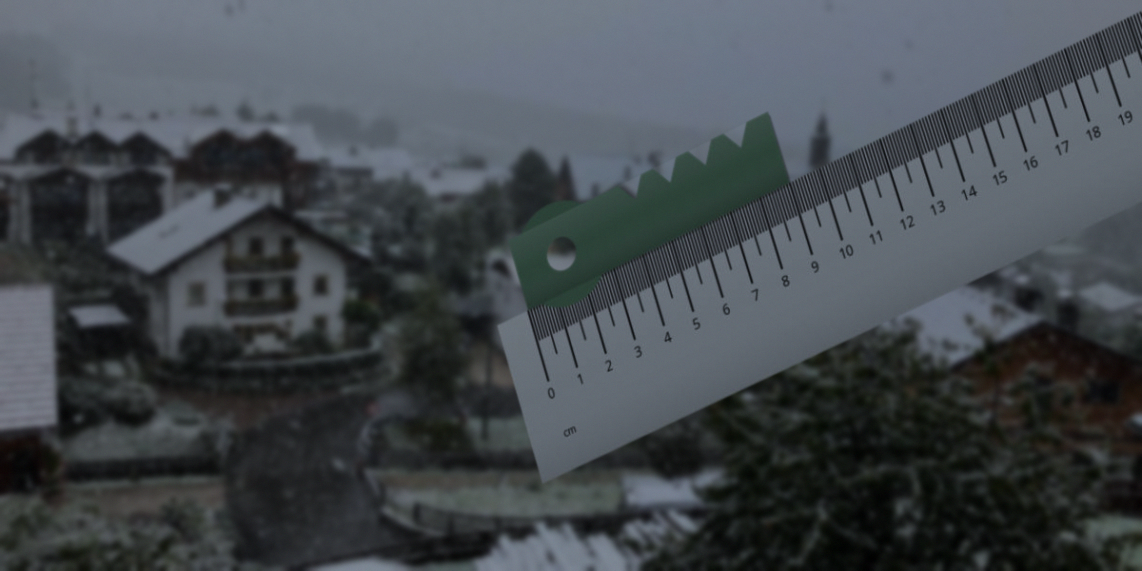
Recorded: 9 cm
